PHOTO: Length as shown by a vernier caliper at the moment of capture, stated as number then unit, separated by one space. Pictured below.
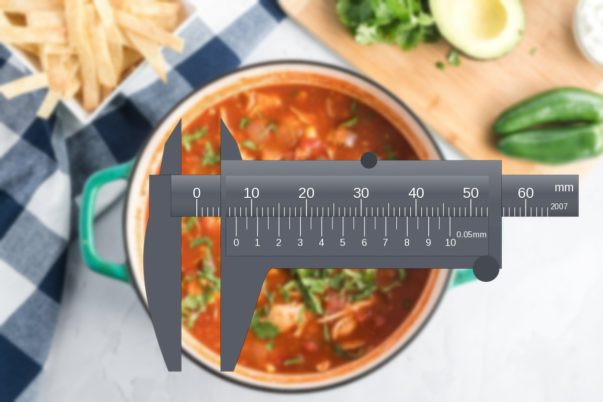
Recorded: 7.2 mm
